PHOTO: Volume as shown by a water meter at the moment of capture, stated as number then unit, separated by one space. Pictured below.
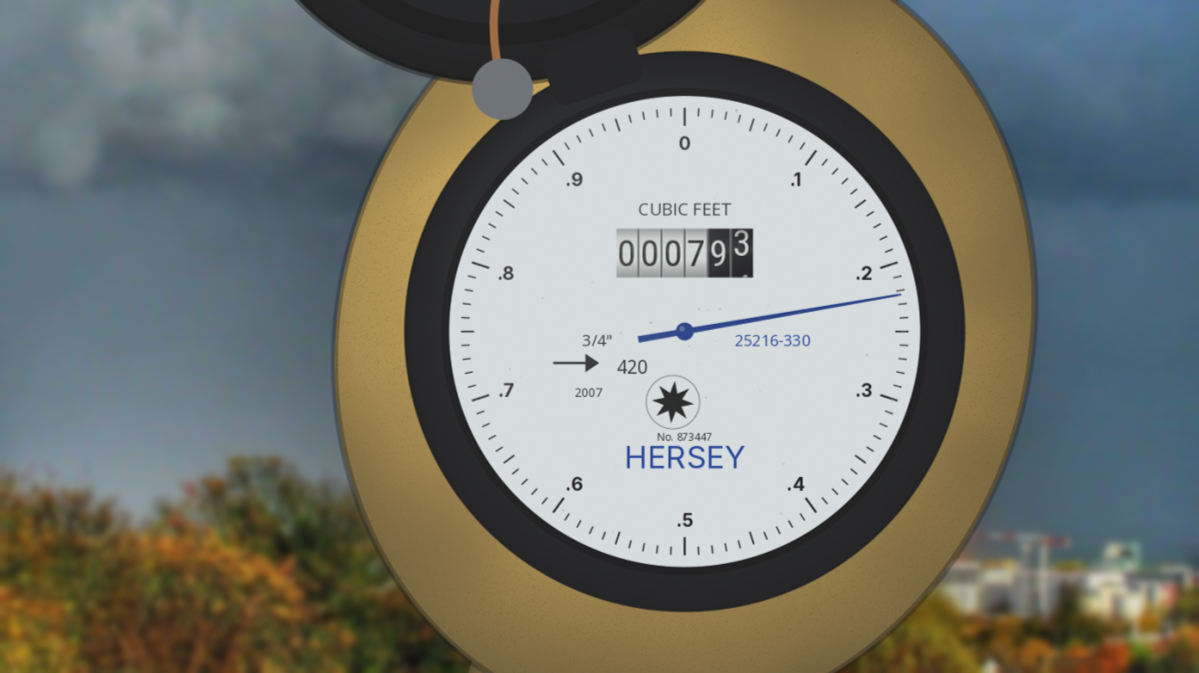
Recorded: 793.22 ft³
